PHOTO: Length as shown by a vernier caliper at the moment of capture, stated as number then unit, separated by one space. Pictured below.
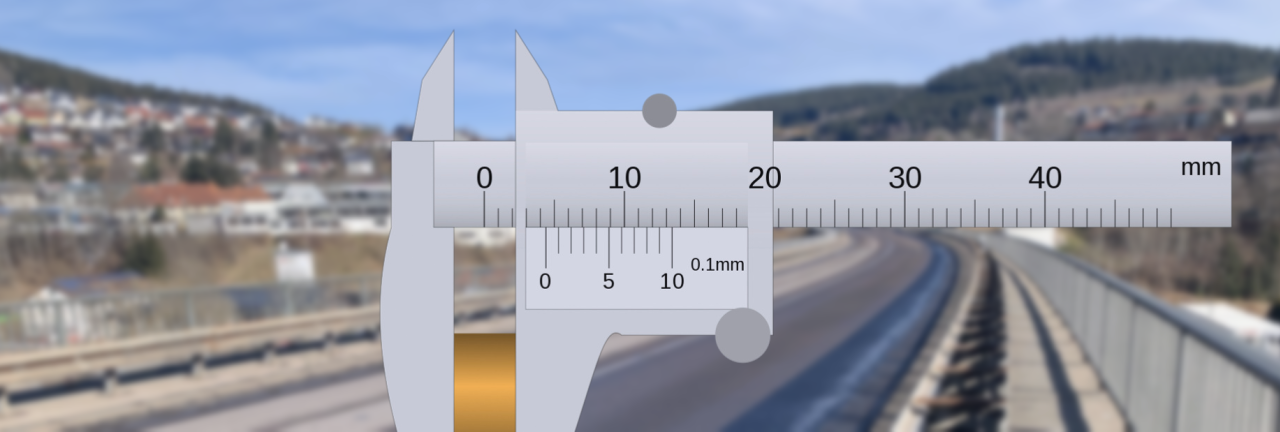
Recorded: 4.4 mm
